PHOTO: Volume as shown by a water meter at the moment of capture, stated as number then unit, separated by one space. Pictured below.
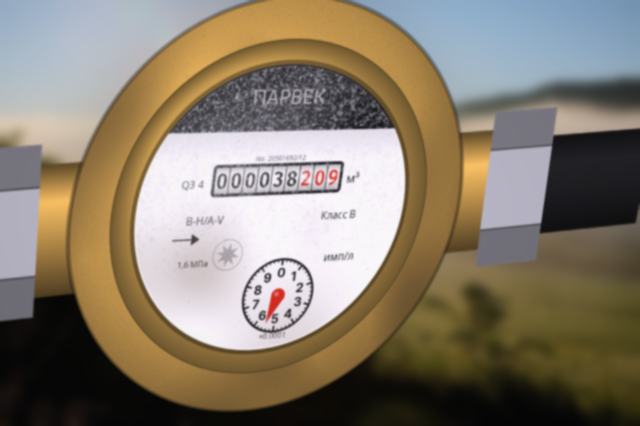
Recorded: 38.2095 m³
